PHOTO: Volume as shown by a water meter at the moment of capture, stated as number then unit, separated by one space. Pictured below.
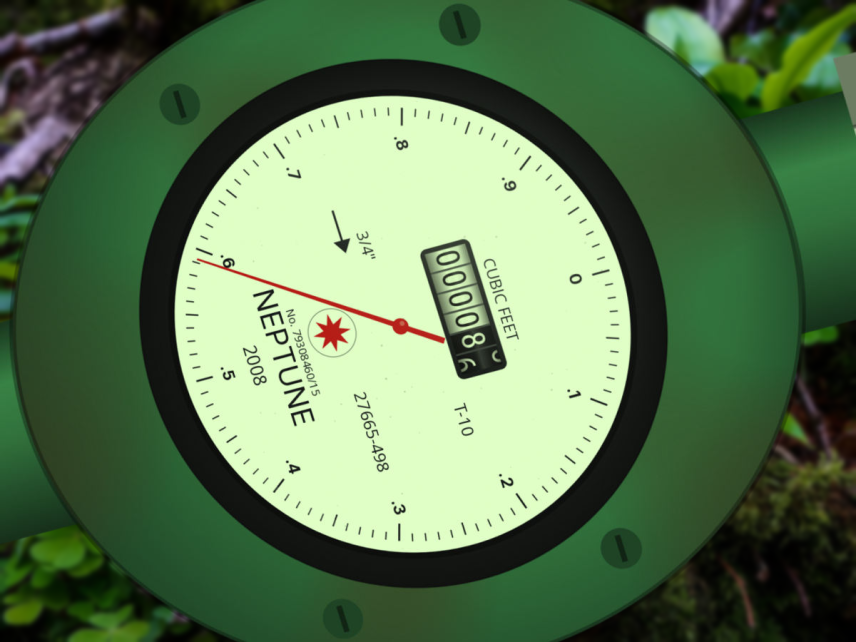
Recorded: 85.59 ft³
